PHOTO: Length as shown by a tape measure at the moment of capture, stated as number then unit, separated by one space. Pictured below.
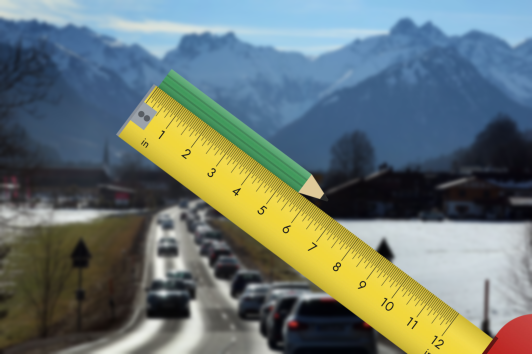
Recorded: 6.5 in
